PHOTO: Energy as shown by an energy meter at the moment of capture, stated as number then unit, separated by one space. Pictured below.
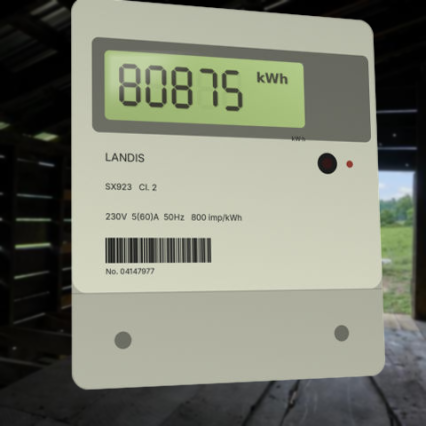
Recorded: 80875 kWh
